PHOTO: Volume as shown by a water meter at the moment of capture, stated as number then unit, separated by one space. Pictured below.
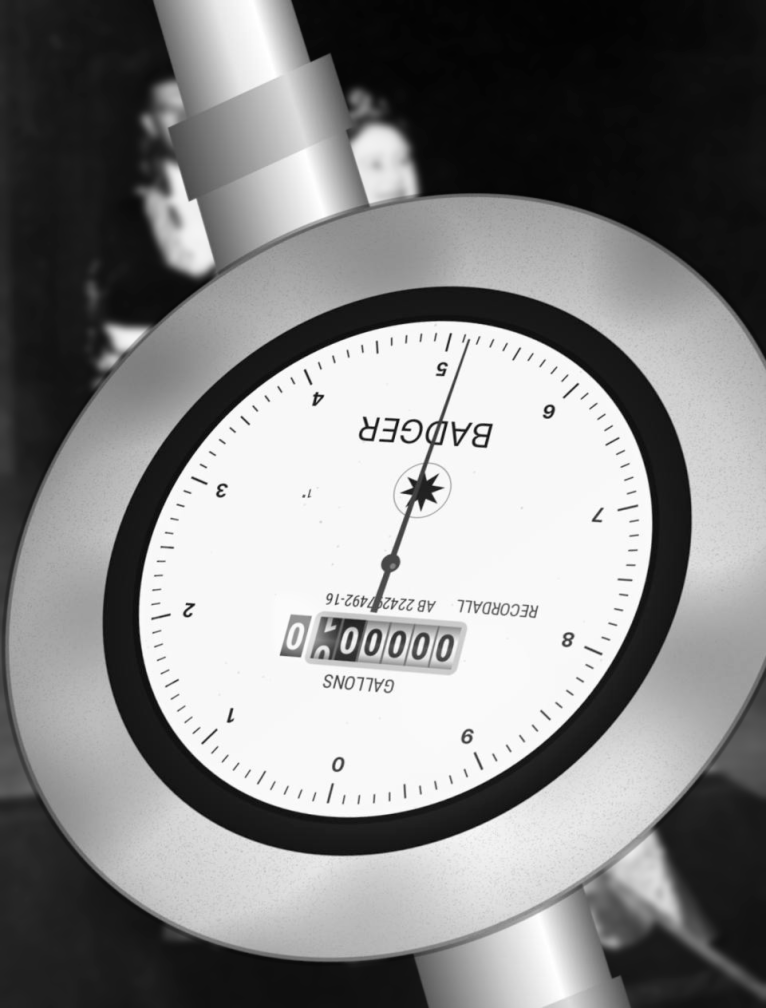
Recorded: 5.1 gal
